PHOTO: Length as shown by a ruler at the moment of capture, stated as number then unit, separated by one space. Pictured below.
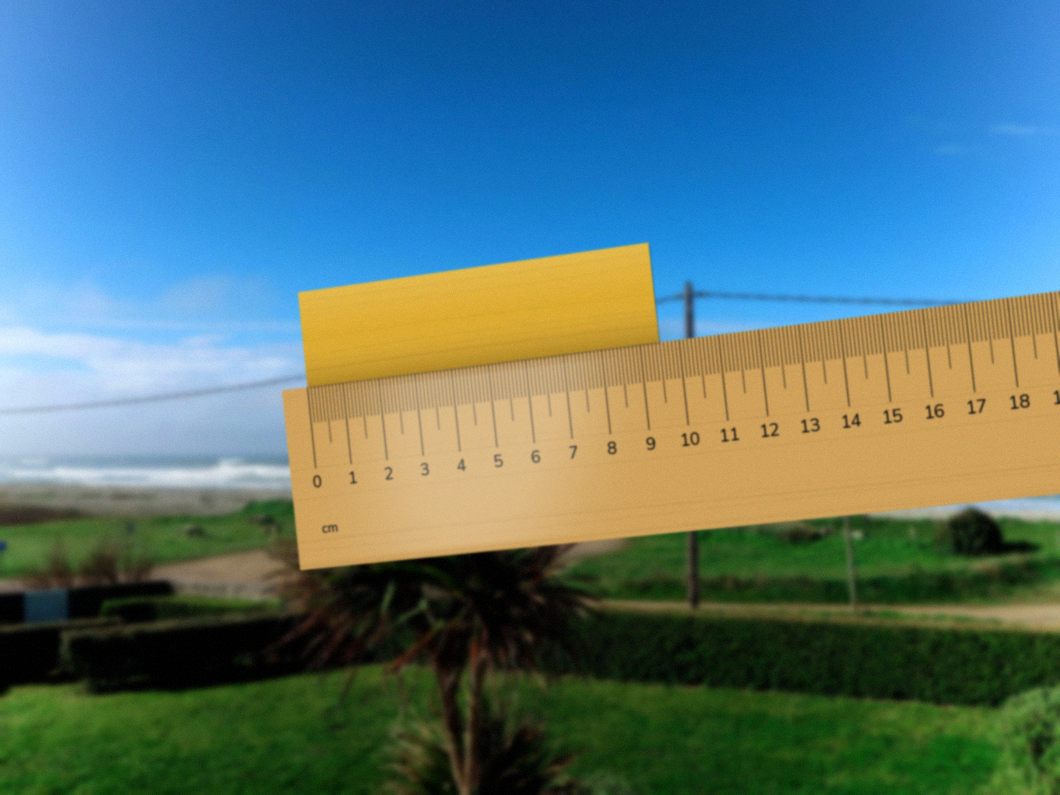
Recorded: 9.5 cm
